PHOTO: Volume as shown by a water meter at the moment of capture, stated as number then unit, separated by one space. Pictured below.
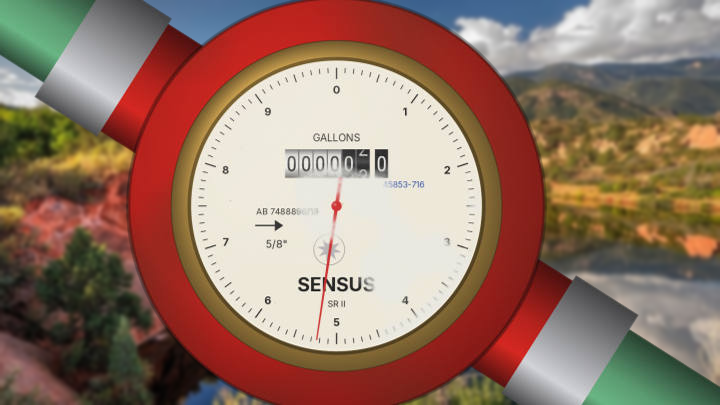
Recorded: 25.2 gal
